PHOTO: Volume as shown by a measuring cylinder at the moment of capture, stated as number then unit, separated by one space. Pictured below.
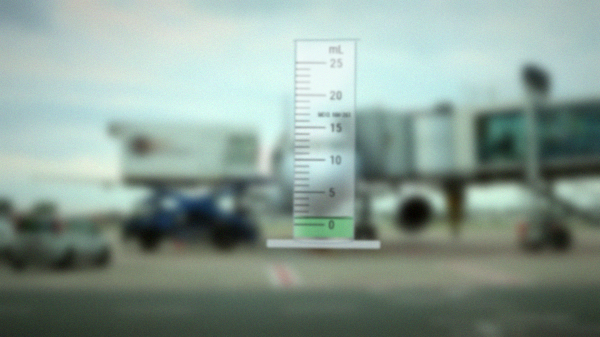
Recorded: 1 mL
